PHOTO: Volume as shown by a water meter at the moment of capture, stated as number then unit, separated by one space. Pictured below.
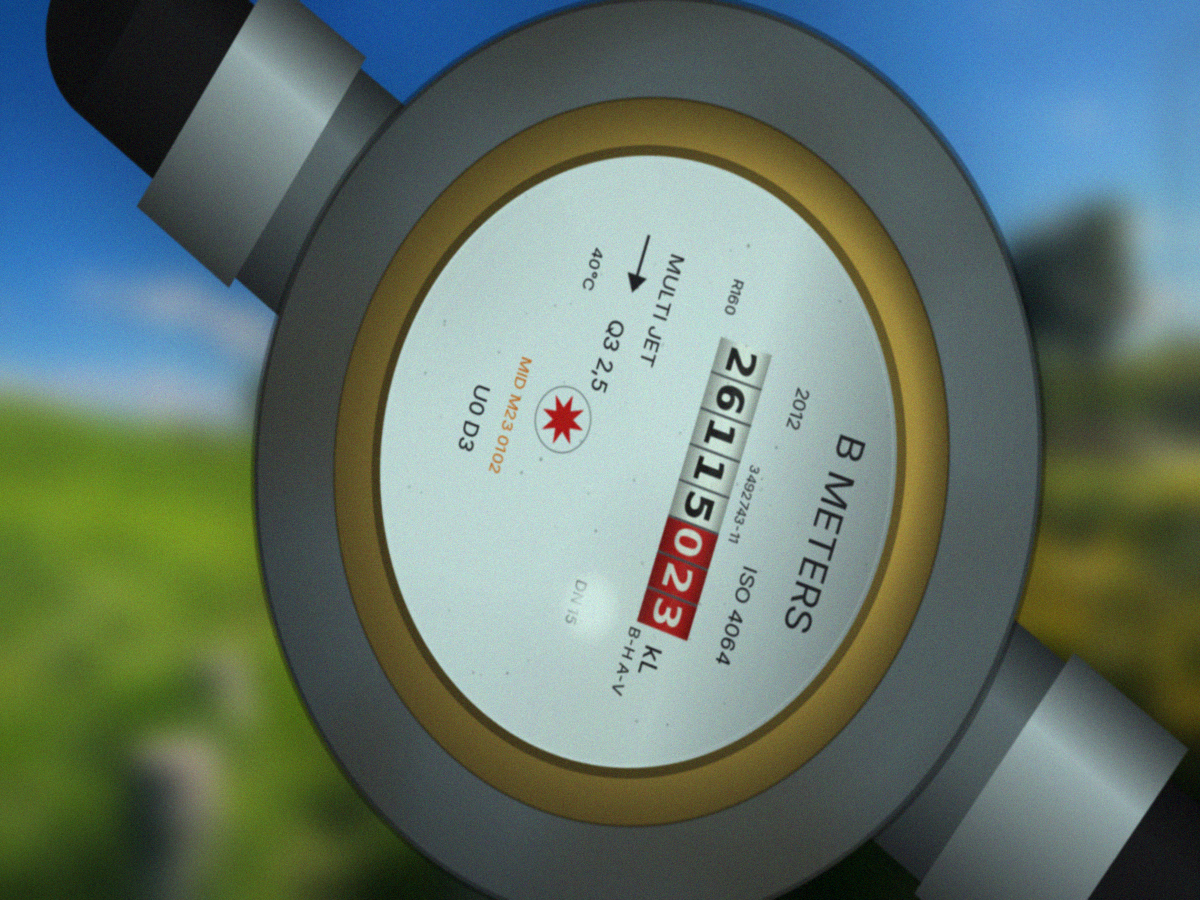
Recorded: 26115.023 kL
